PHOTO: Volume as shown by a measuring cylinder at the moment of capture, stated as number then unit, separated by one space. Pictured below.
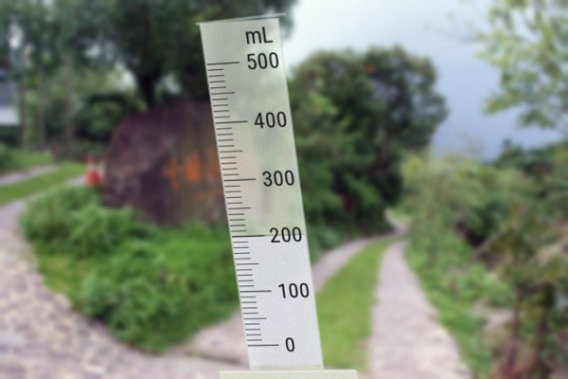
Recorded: 200 mL
